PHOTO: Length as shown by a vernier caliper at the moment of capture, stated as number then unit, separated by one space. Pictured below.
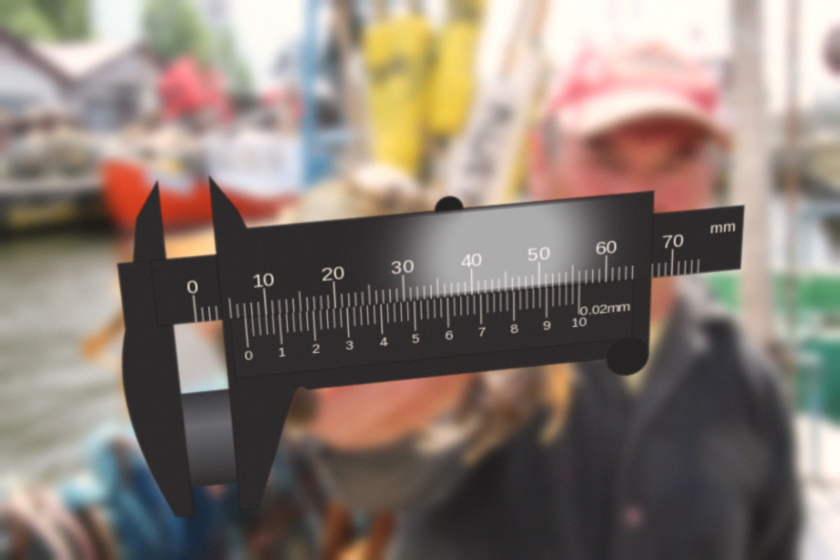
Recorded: 7.0 mm
